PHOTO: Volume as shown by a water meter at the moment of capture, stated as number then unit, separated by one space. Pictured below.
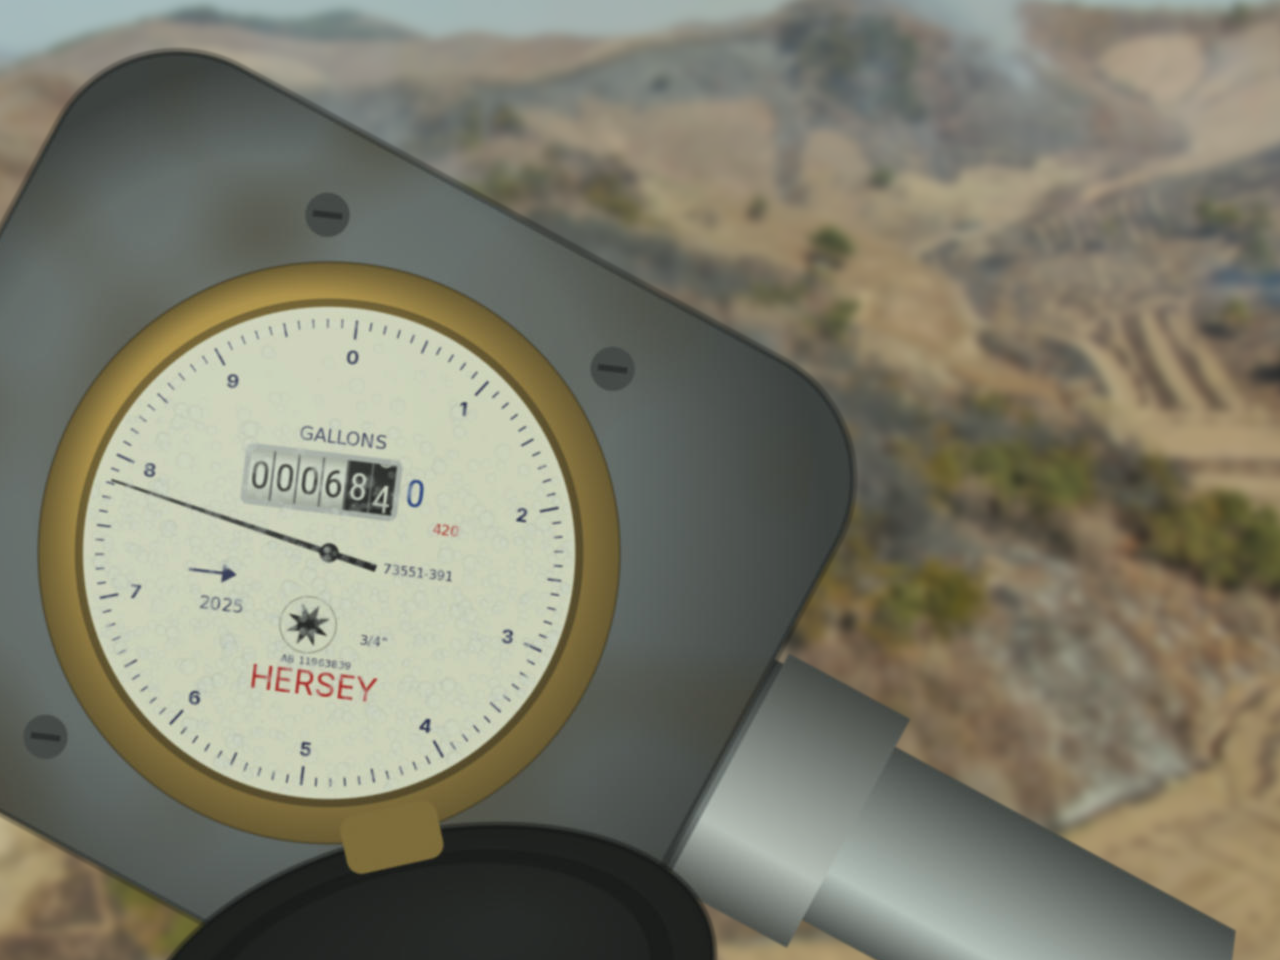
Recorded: 6837.8 gal
